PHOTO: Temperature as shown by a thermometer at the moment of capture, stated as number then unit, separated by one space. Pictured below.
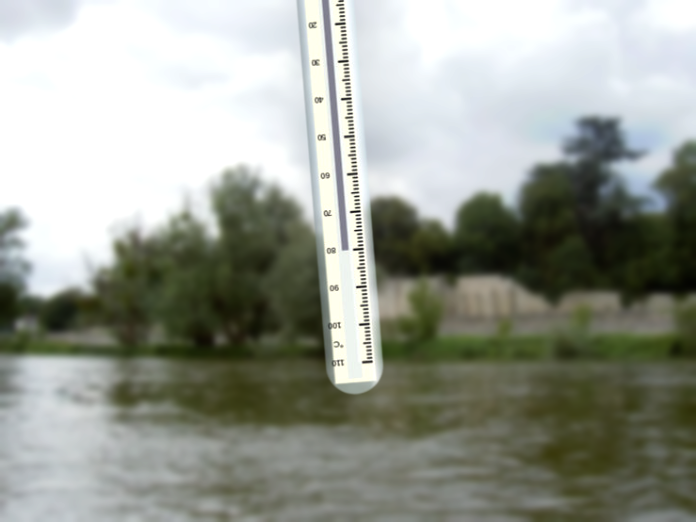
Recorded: 80 °C
